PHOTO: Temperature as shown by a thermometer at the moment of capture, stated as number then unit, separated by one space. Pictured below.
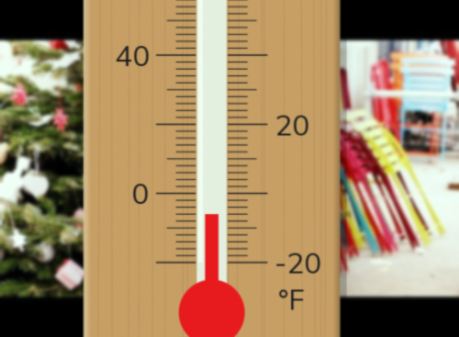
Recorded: -6 °F
